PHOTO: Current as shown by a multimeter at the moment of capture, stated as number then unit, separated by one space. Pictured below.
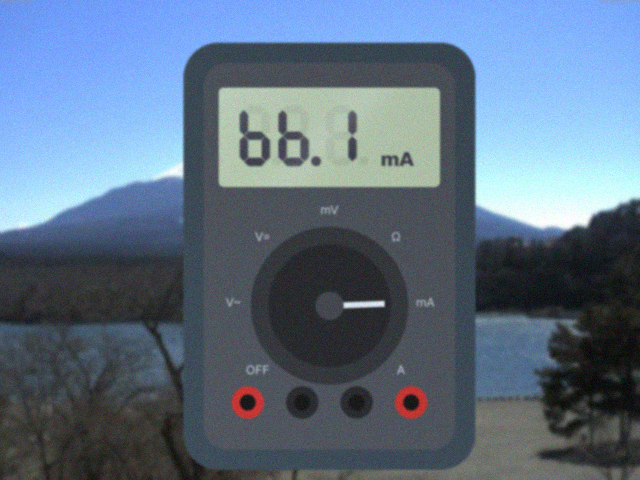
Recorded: 66.1 mA
